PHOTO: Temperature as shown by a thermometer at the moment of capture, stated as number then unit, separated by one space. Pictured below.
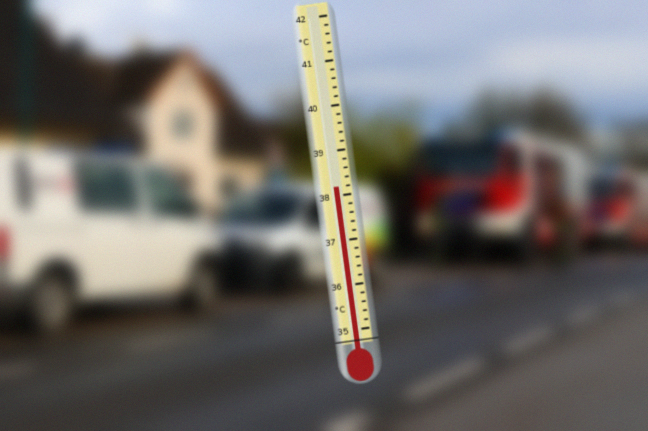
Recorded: 38.2 °C
